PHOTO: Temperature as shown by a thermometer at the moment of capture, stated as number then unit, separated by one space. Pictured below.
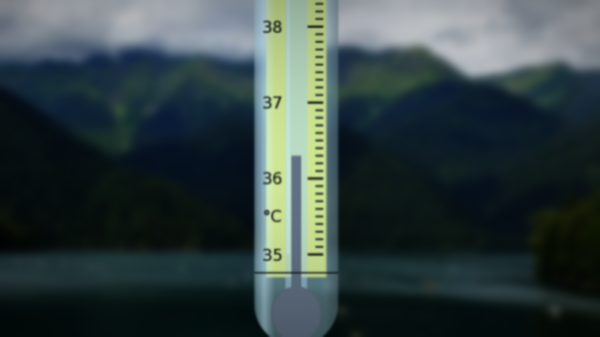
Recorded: 36.3 °C
